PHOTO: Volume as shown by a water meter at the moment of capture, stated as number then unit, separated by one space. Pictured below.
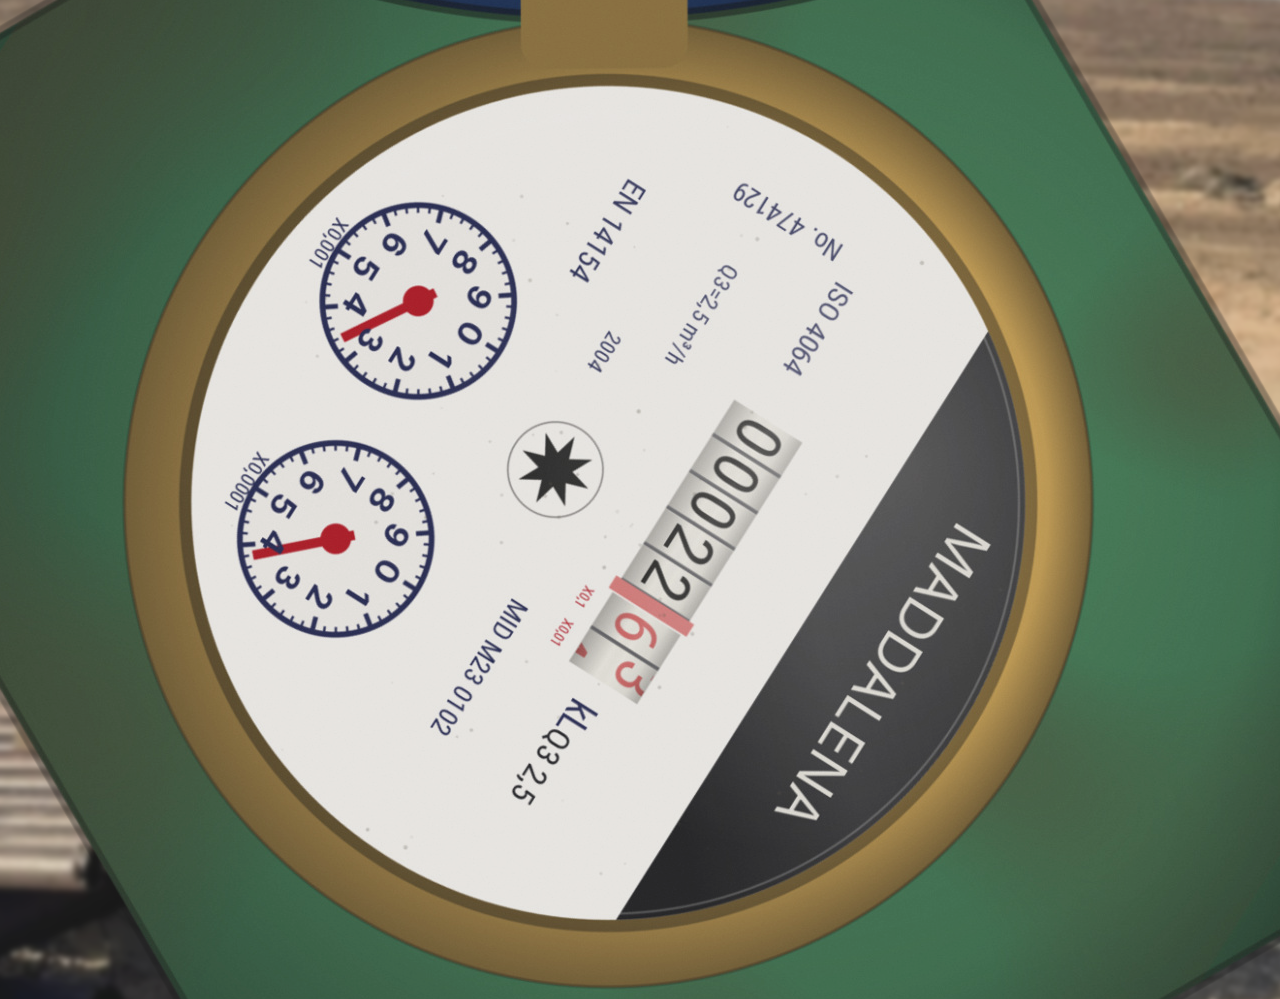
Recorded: 22.6333 kL
